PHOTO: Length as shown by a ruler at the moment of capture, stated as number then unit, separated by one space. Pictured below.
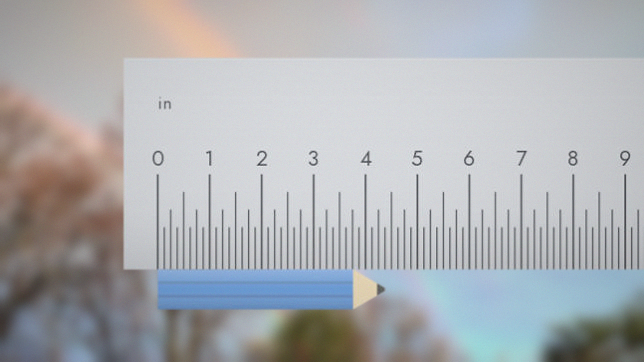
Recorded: 4.375 in
